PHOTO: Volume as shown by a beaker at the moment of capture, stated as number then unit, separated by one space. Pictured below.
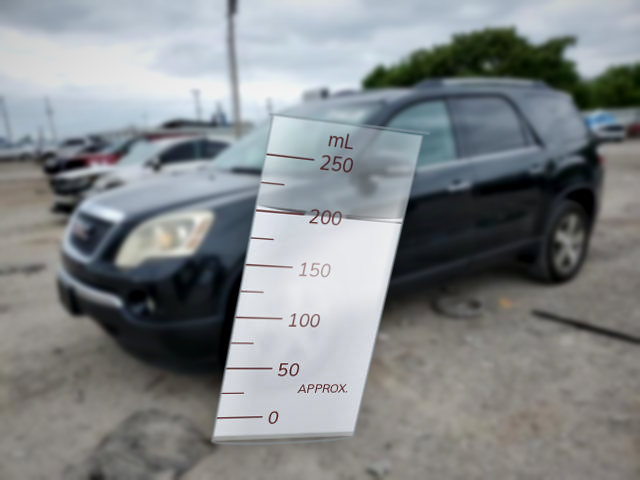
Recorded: 200 mL
